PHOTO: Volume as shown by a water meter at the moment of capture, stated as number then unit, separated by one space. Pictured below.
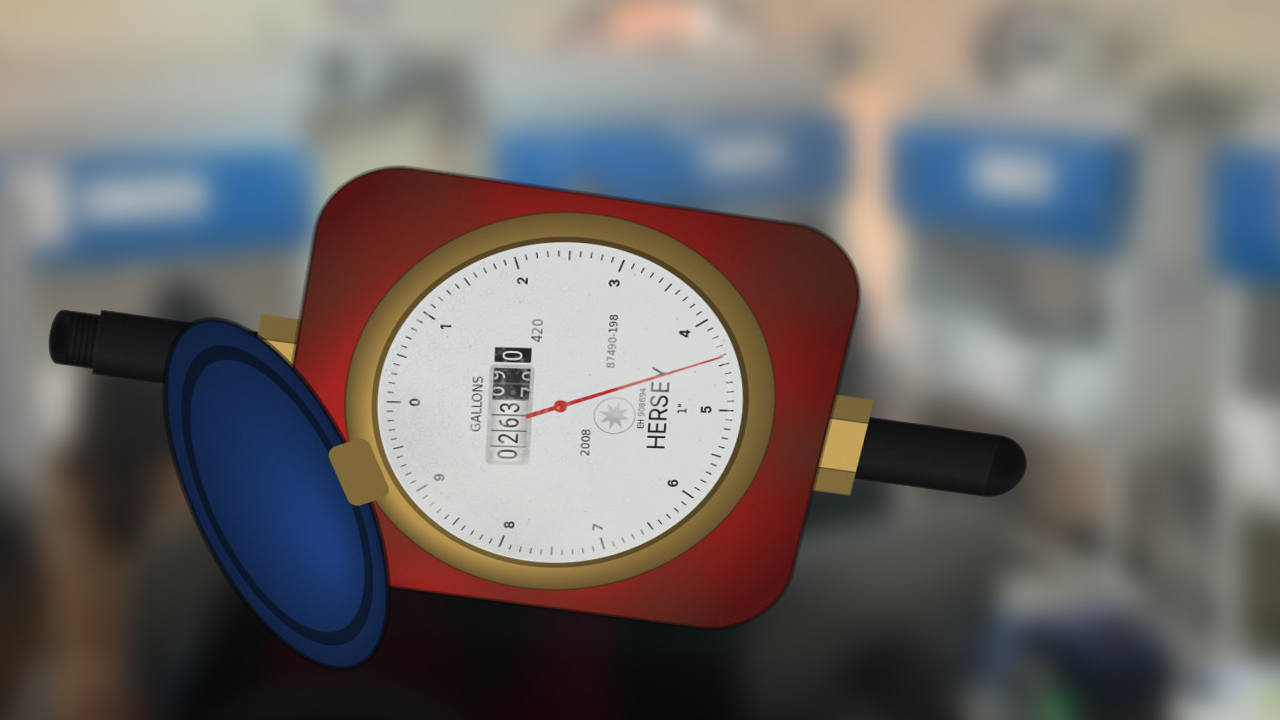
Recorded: 263694.4 gal
